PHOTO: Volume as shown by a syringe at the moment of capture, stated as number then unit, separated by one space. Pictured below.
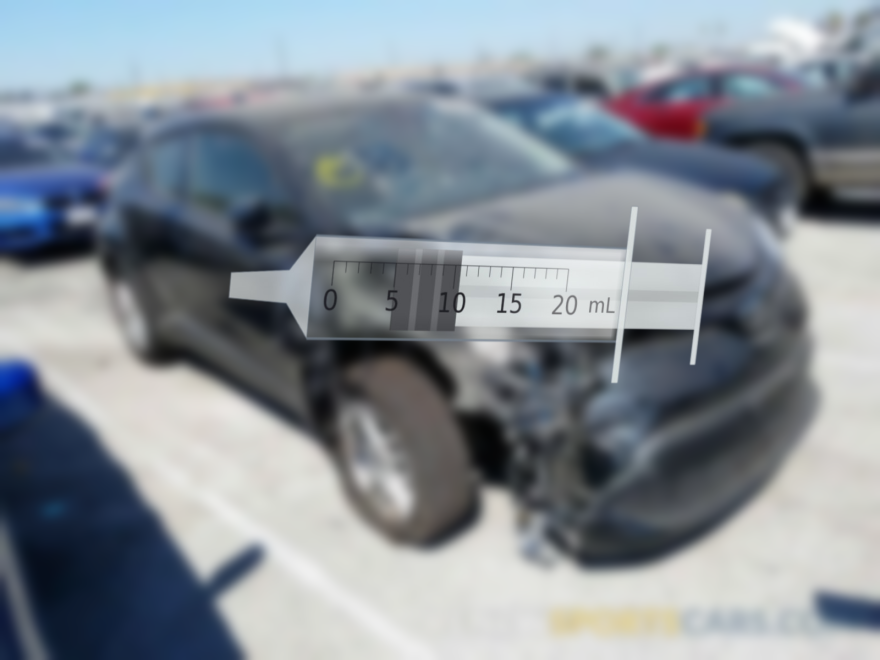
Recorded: 5 mL
